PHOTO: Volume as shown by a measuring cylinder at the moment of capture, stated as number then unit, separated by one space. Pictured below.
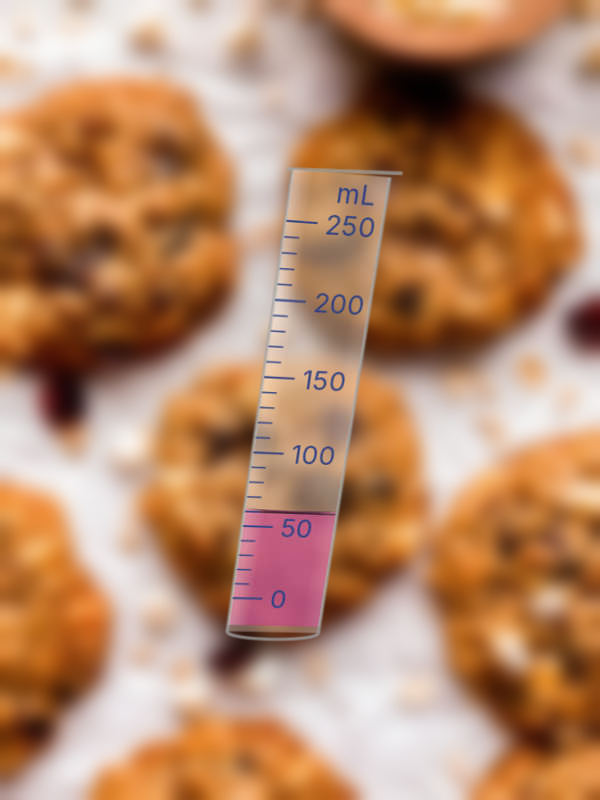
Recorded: 60 mL
